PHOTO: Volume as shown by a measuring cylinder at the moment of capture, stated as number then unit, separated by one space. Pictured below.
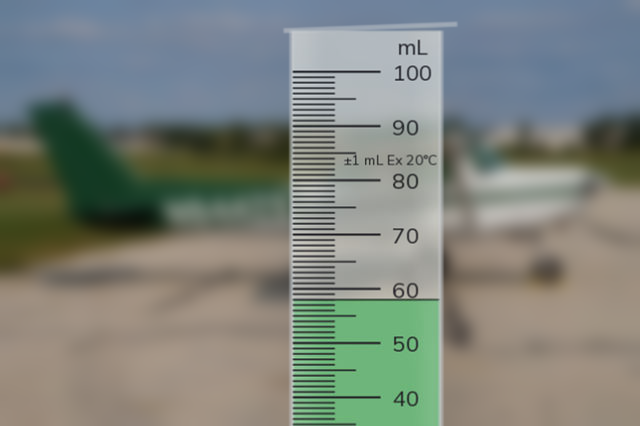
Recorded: 58 mL
